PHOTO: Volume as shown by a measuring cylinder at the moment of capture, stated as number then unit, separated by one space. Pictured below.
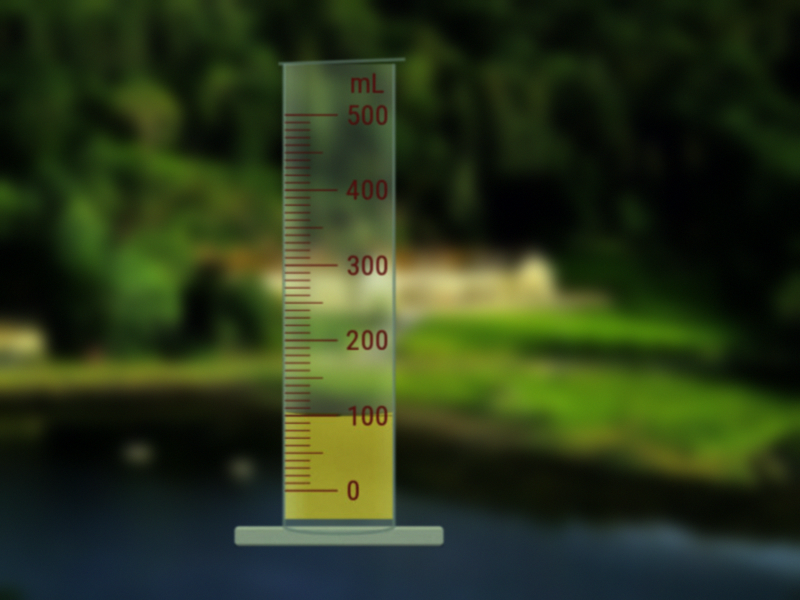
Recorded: 100 mL
